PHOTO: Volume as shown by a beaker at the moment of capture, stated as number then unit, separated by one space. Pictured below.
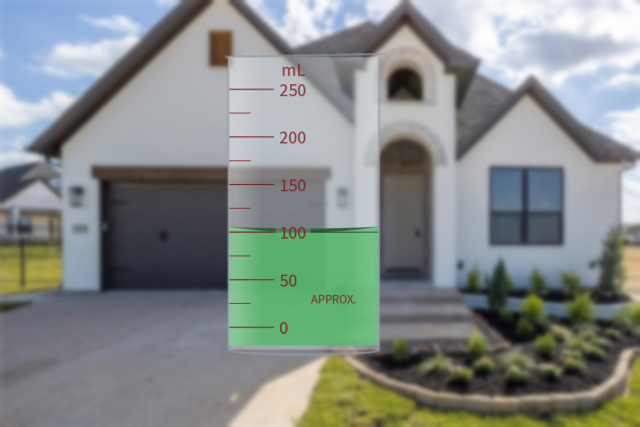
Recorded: 100 mL
